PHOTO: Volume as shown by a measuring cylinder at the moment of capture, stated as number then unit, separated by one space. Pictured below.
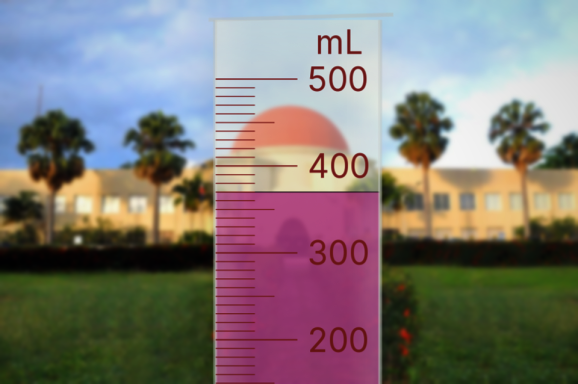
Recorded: 370 mL
